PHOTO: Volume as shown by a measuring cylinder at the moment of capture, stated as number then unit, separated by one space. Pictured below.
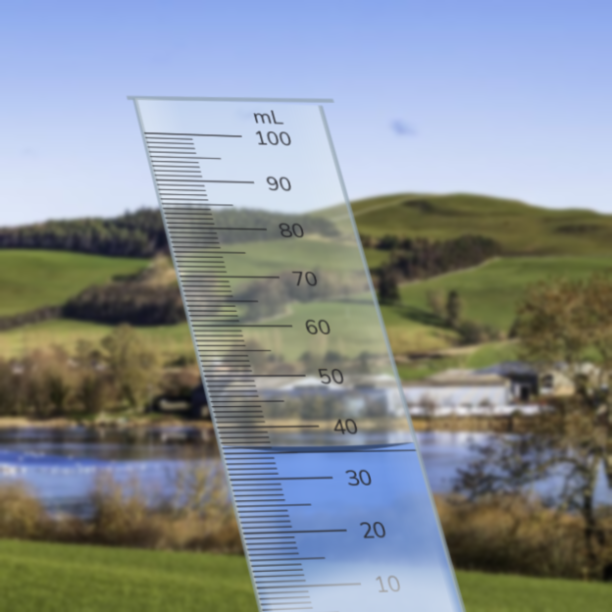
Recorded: 35 mL
